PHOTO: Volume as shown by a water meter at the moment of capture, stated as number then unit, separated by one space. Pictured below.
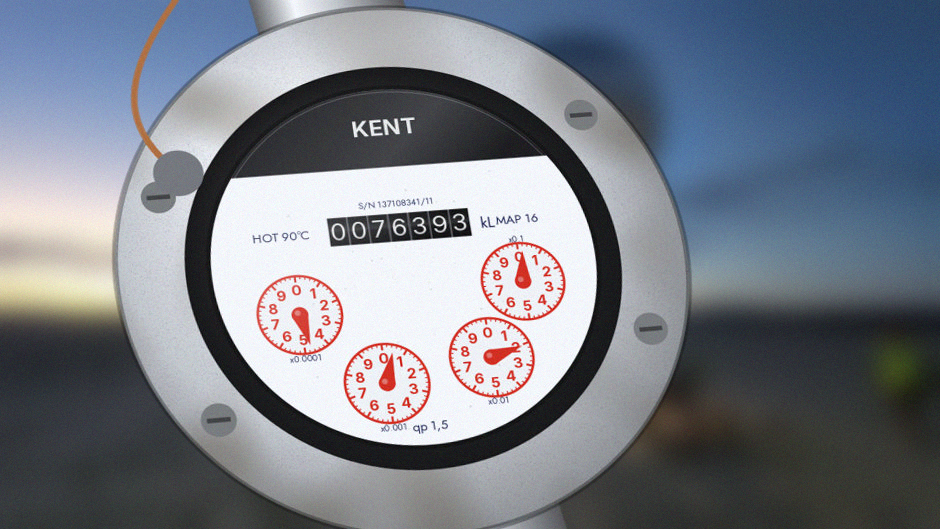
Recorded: 76393.0204 kL
